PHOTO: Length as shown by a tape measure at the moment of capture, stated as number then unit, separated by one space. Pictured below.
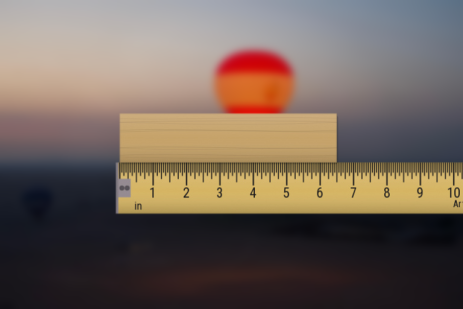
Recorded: 6.5 in
